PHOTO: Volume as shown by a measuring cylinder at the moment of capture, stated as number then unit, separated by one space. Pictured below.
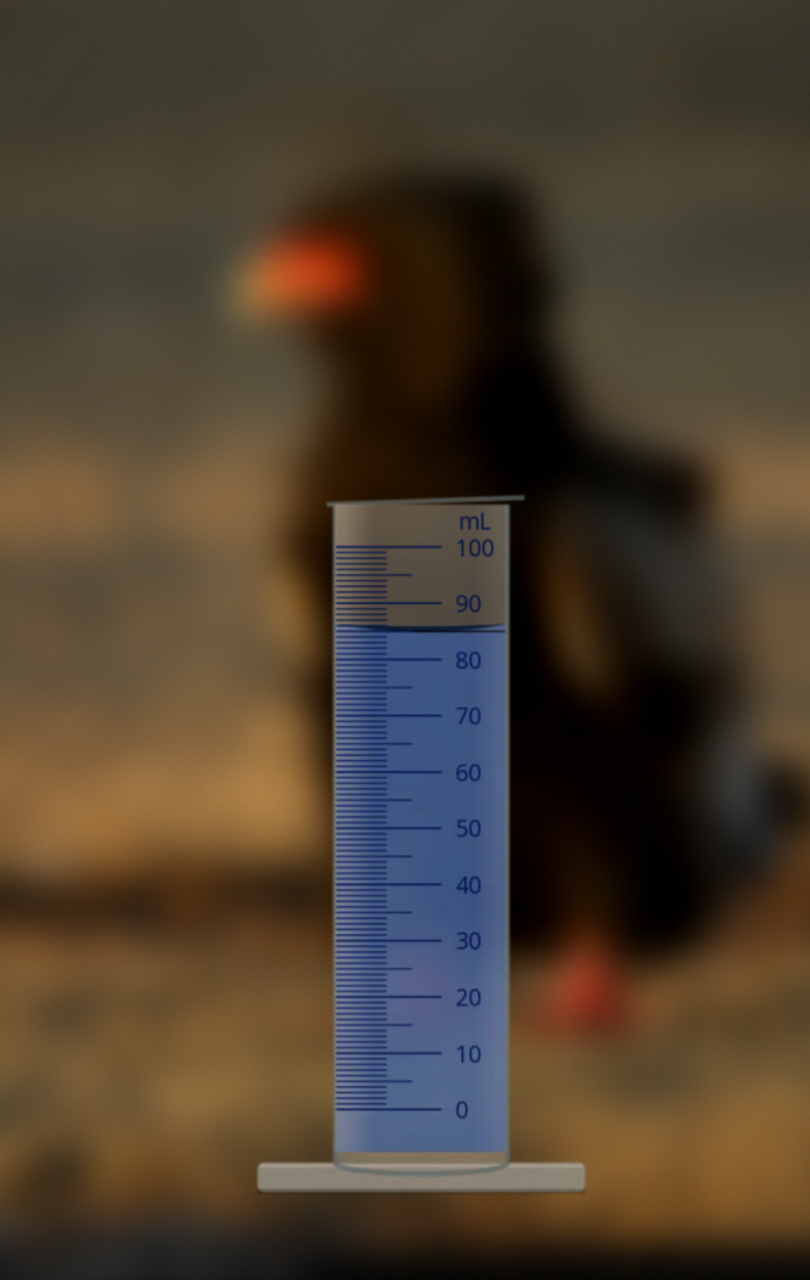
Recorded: 85 mL
